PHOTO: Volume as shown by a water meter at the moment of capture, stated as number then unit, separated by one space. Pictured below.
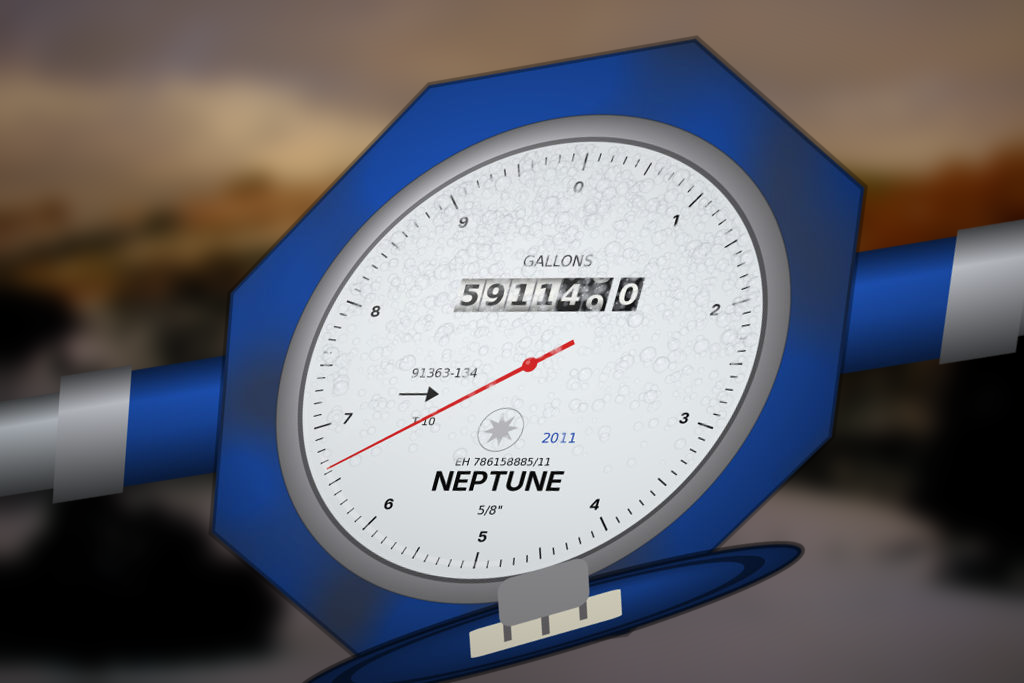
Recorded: 5911486.6 gal
